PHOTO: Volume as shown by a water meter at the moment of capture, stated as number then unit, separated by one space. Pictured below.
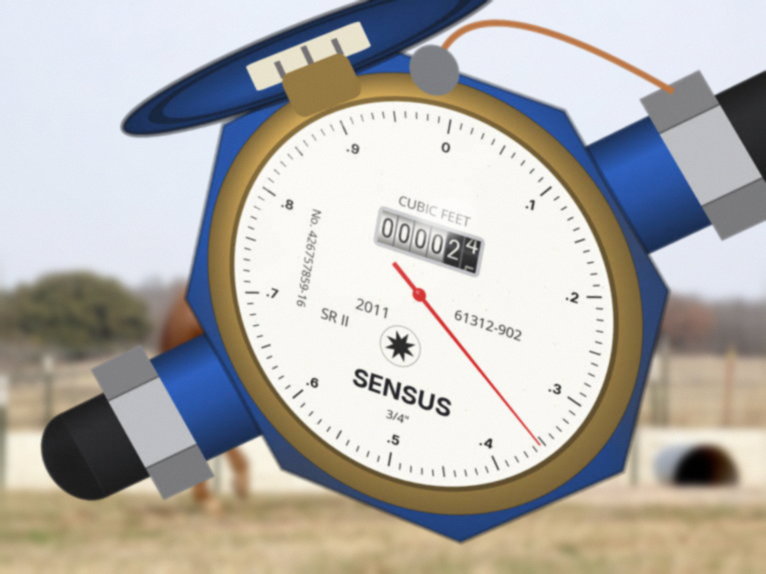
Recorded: 24.35 ft³
